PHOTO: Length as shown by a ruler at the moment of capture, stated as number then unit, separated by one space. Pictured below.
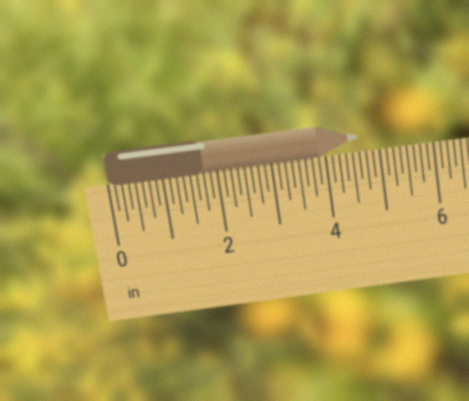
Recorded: 4.625 in
